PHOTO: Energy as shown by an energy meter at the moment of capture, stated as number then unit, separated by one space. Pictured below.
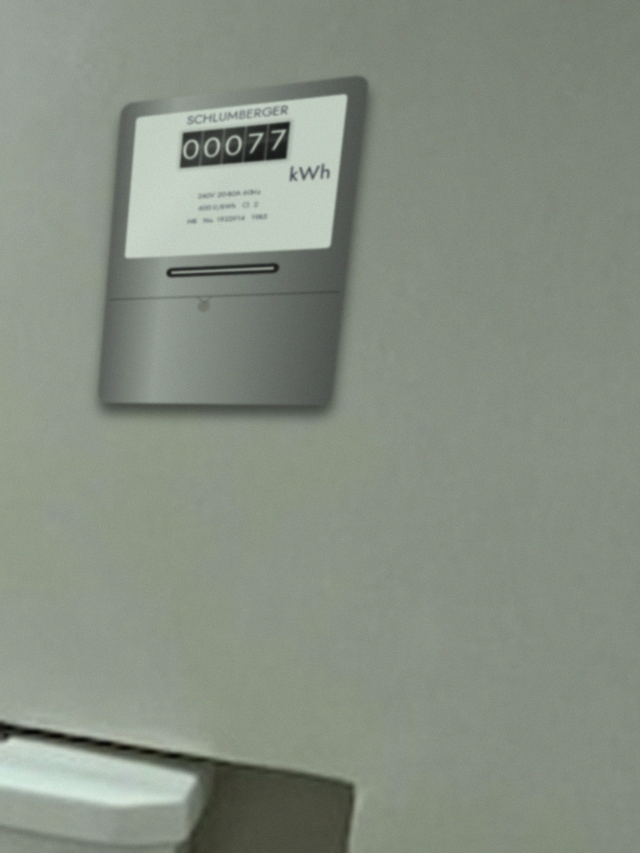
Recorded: 77 kWh
